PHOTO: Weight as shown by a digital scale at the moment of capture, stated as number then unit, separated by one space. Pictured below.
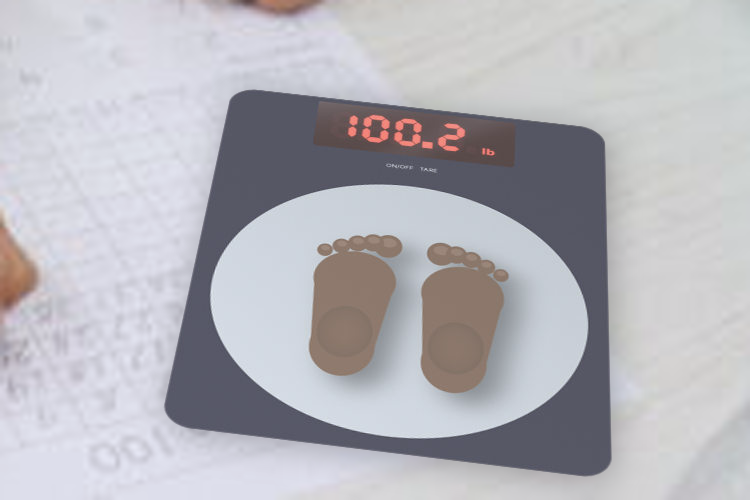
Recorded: 100.2 lb
